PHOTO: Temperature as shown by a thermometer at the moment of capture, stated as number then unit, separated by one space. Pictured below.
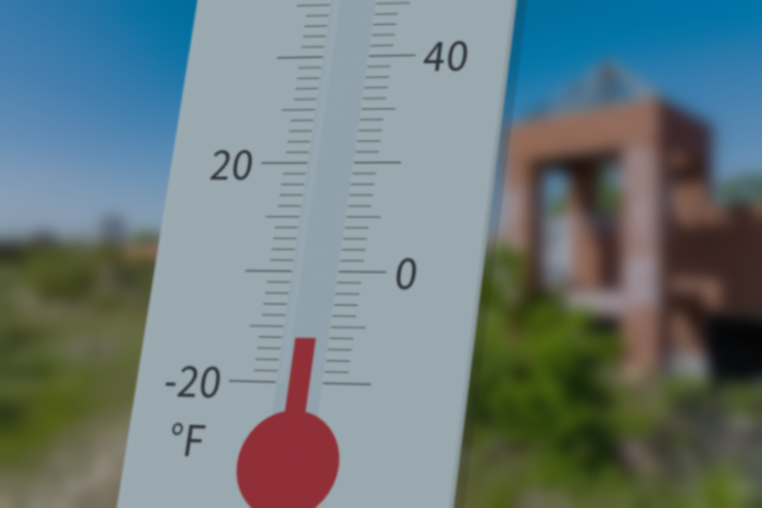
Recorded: -12 °F
